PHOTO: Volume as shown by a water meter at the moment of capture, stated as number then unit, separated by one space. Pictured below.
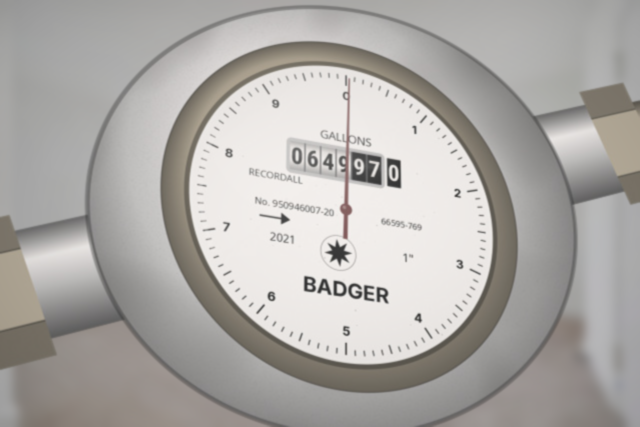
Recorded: 649970.0 gal
